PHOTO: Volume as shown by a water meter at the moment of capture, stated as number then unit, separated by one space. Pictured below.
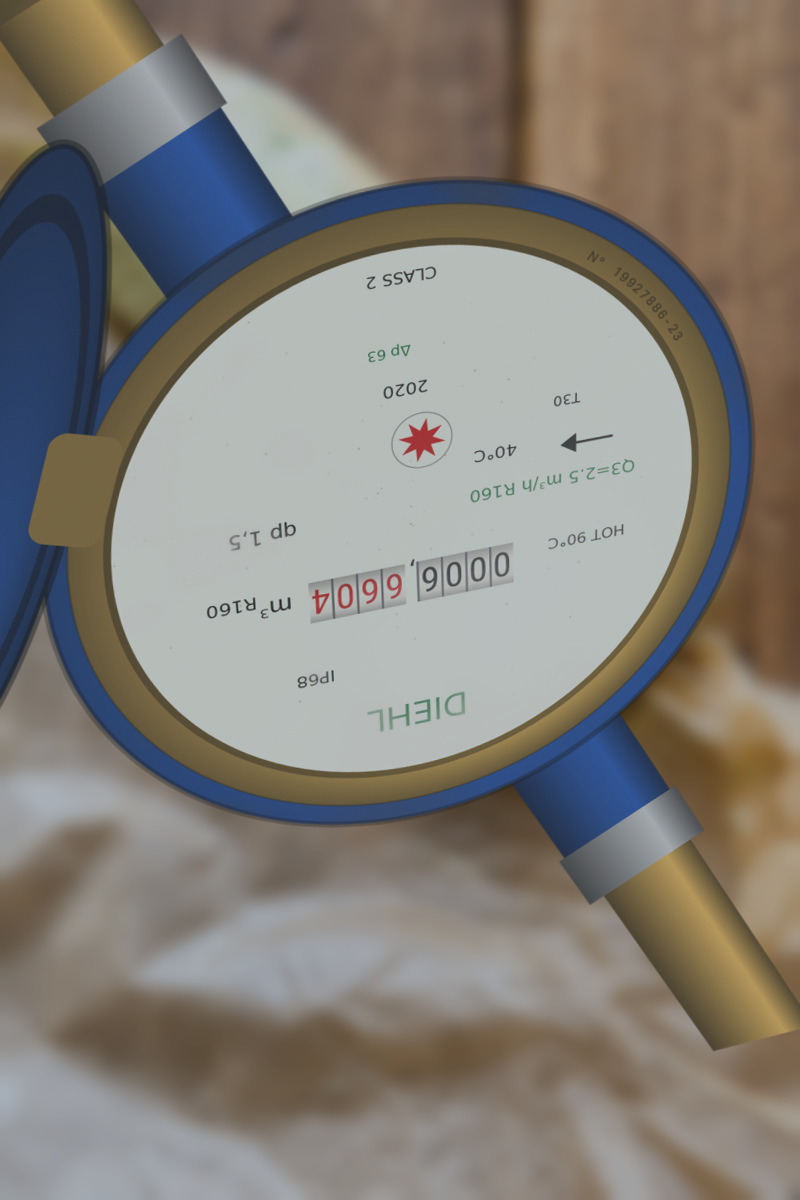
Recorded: 6.6604 m³
